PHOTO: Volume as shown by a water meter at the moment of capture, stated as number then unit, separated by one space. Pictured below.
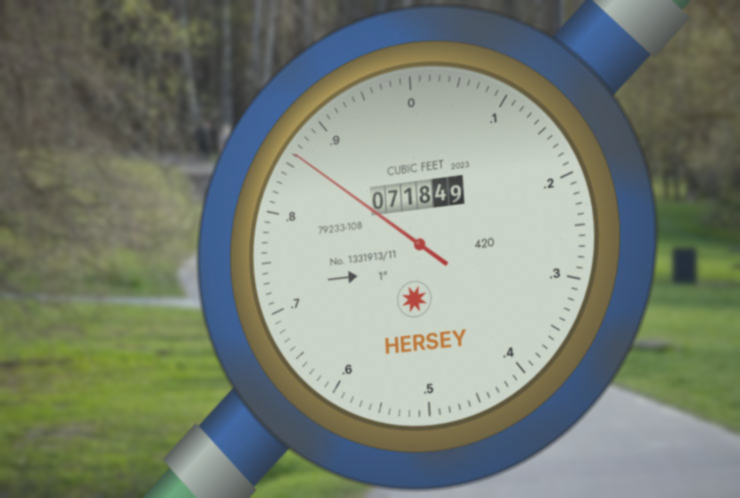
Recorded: 71848.86 ft³
